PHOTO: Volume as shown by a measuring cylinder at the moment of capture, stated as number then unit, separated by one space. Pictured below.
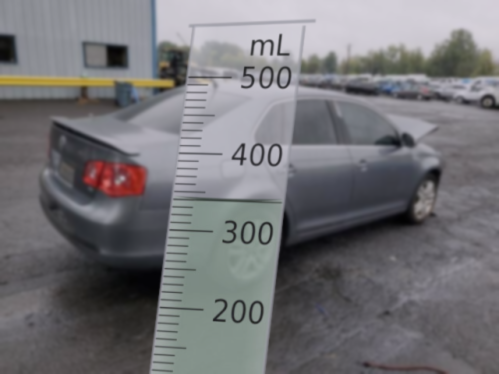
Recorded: 340 mL
